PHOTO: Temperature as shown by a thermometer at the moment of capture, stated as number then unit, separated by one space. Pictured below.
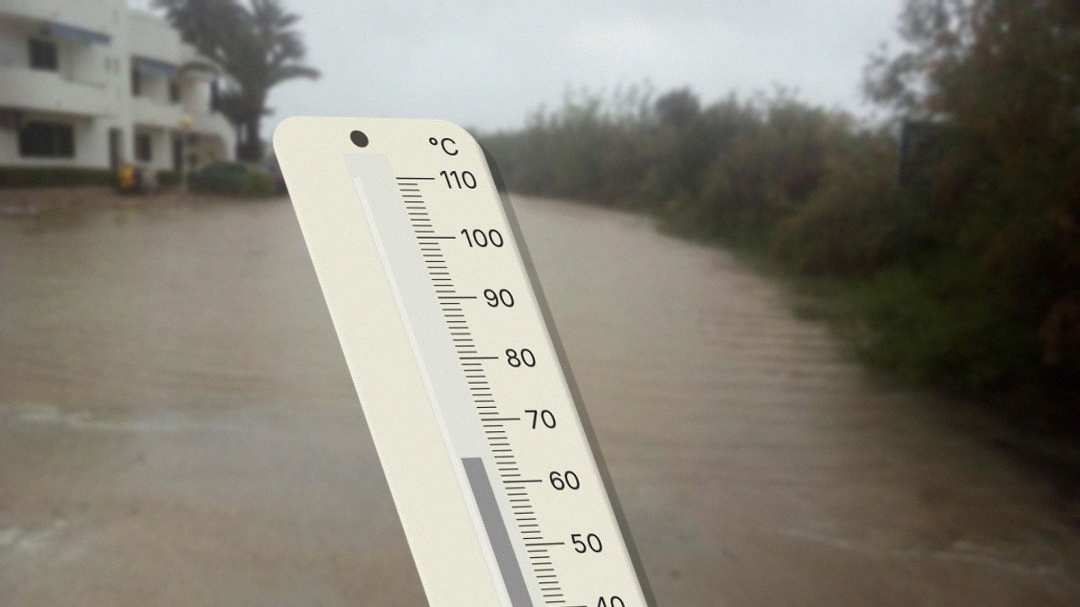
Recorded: 64 °C
